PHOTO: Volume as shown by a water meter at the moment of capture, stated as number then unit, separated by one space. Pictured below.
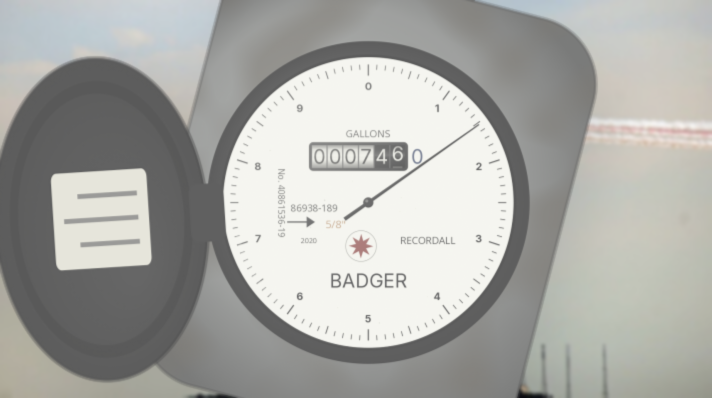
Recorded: 7461.5 gal
